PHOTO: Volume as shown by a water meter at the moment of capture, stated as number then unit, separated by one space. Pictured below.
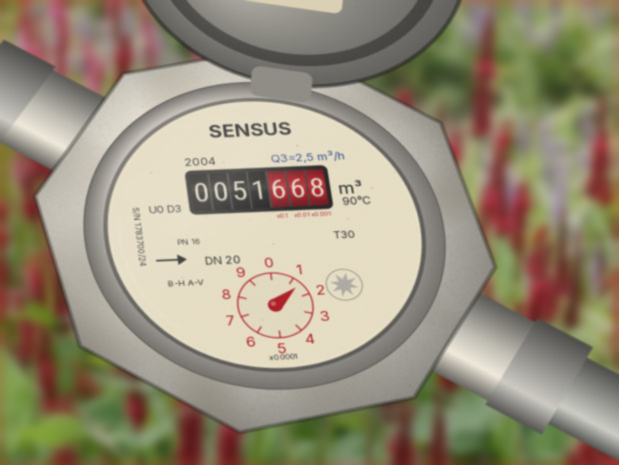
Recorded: 51.6681 m³
